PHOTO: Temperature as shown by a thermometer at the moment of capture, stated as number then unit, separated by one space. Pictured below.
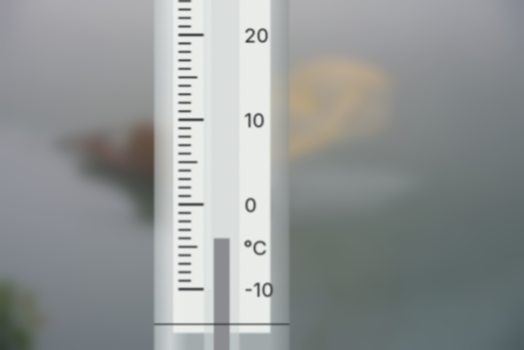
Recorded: -4 °C
